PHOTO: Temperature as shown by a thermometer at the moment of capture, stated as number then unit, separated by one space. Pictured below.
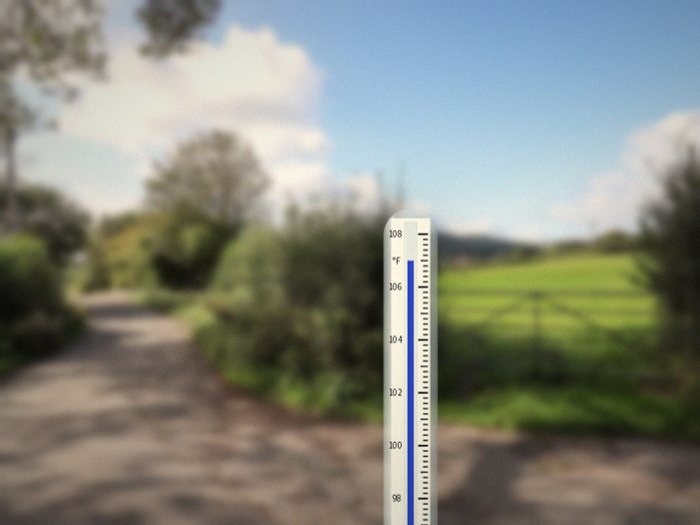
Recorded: 107 °F
